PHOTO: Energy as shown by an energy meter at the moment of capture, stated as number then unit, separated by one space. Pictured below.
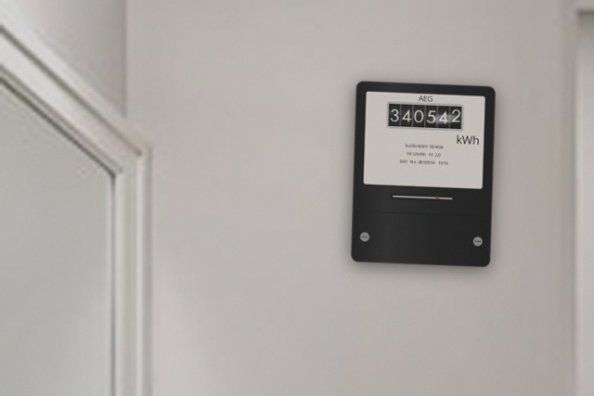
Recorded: 340542 kWh
